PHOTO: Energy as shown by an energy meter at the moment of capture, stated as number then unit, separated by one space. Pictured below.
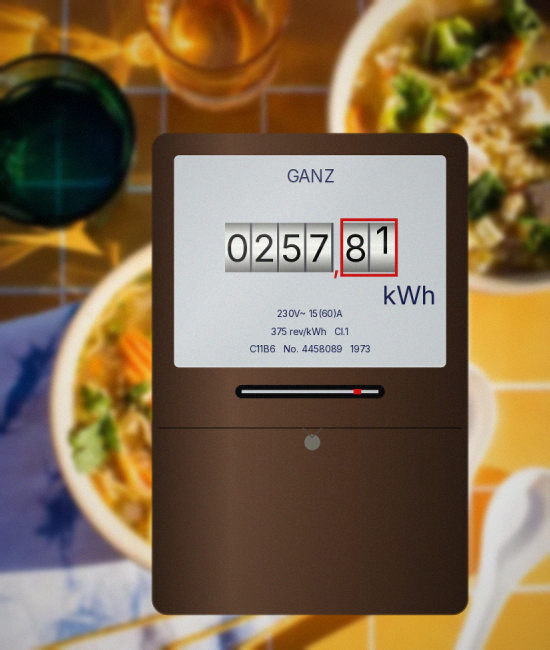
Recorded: 257.81 kWh
